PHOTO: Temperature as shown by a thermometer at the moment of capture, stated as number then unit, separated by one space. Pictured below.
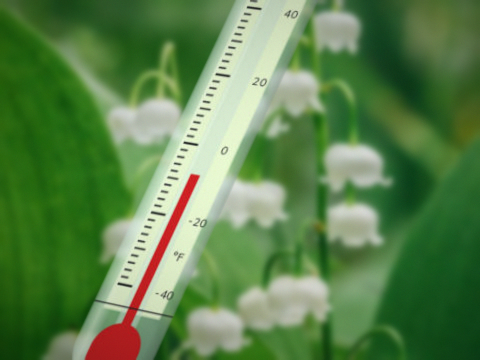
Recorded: -8 °F
